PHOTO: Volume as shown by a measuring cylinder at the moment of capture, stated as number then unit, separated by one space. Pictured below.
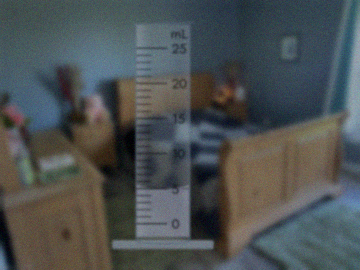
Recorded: 5 mL
